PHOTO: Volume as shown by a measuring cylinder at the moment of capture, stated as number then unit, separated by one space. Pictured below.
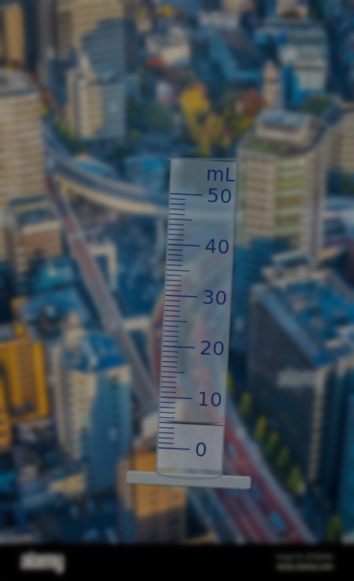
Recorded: 5 mL
